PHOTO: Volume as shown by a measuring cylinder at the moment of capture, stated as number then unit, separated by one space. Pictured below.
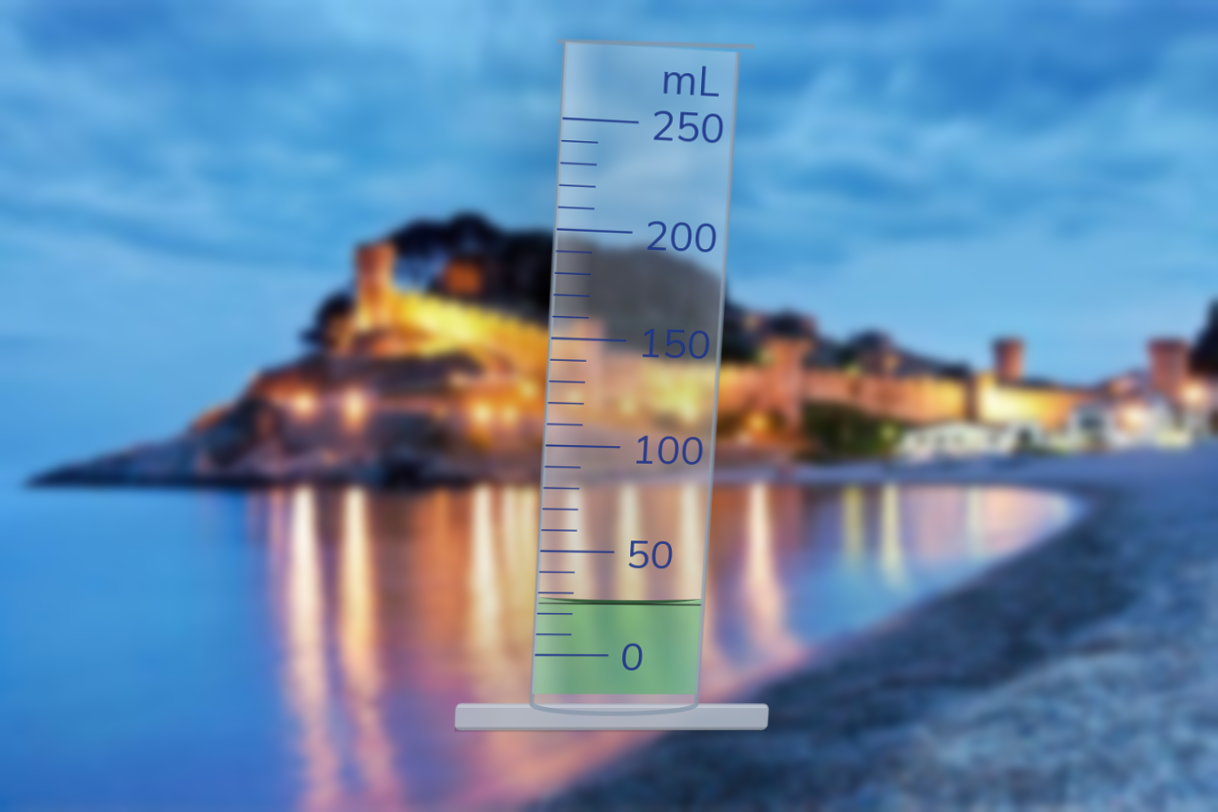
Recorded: 25 mL
